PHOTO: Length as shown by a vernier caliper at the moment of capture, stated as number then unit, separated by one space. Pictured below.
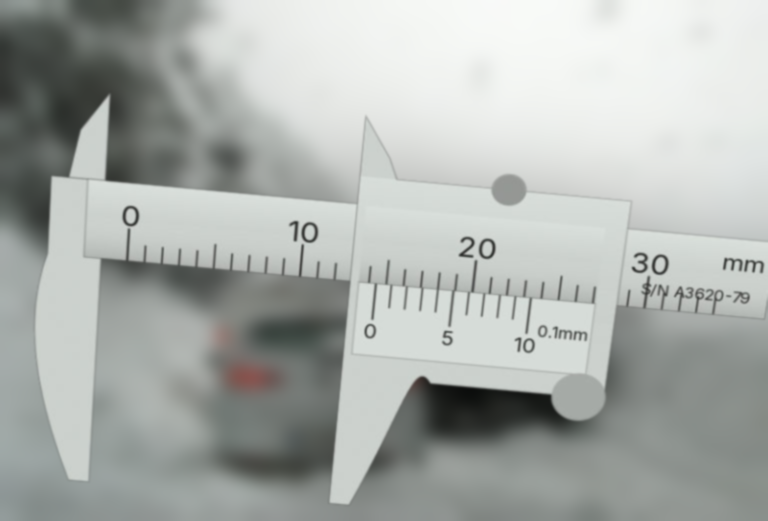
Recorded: 14.4 mm
